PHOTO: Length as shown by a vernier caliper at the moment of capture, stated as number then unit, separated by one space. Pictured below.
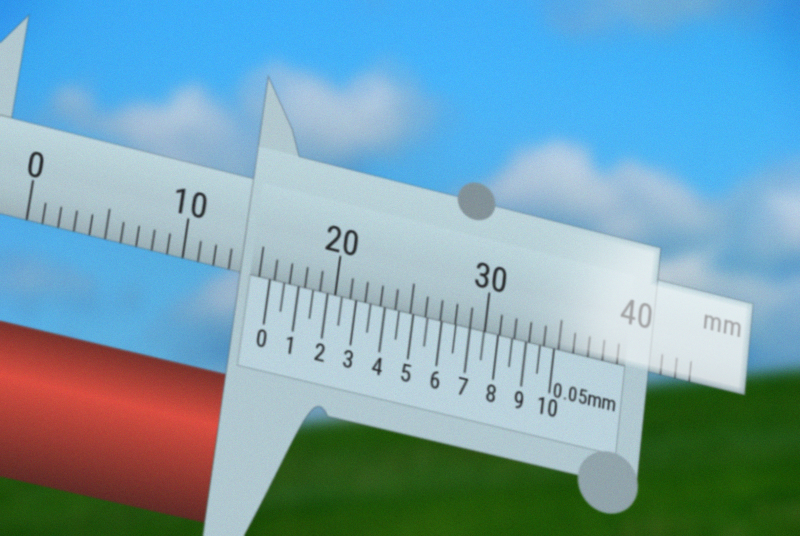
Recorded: 15.7 mm
